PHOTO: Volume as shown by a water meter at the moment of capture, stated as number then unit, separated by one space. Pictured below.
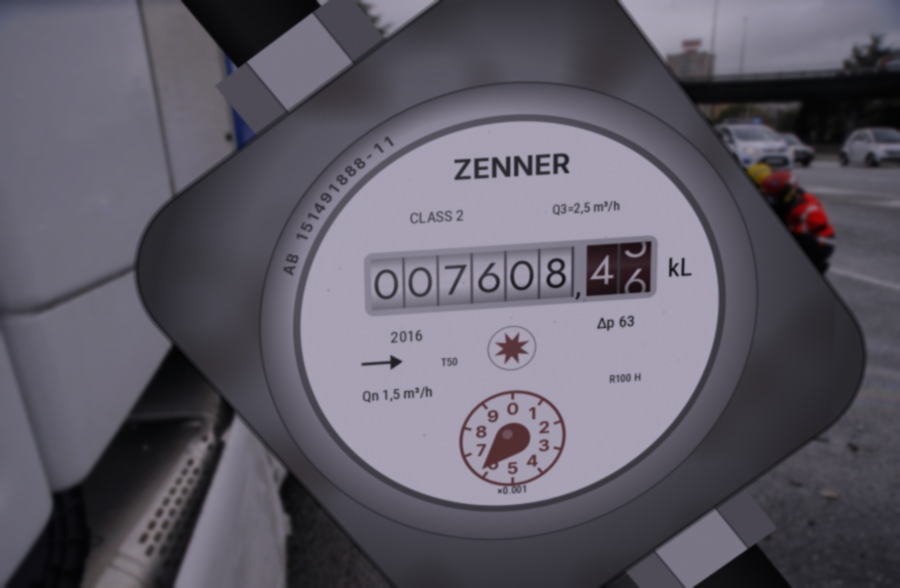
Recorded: 7608.456 kL
